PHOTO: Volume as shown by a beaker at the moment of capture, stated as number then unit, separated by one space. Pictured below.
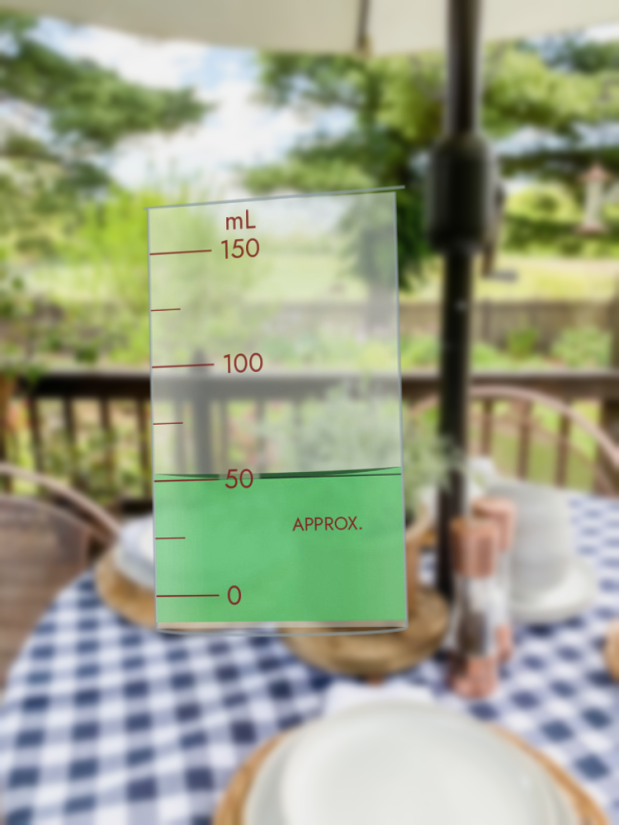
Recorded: 50 mL
